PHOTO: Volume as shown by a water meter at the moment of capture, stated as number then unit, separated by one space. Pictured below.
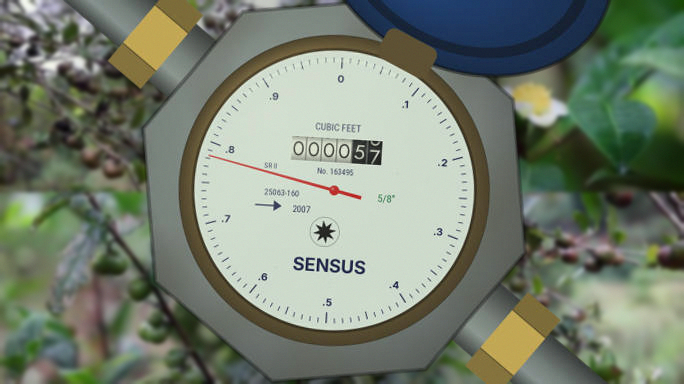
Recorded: 56.78 ft³
